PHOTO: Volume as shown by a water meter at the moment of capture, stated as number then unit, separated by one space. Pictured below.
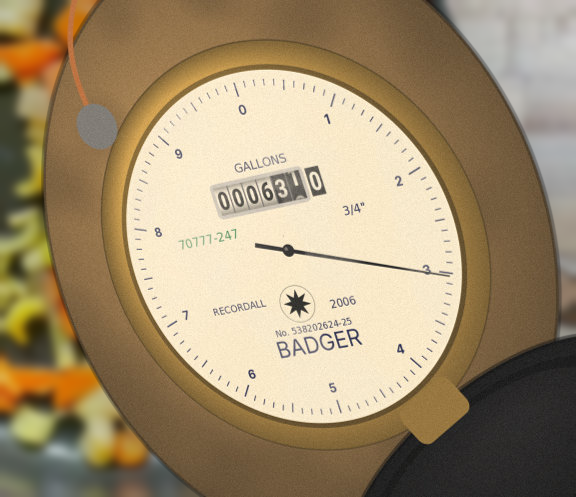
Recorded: 6313.0 gal
